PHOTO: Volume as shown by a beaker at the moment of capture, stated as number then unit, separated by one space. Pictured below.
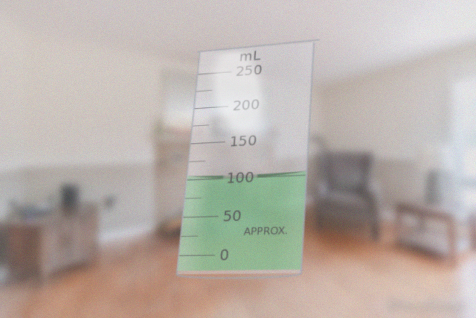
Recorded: 100 mL
